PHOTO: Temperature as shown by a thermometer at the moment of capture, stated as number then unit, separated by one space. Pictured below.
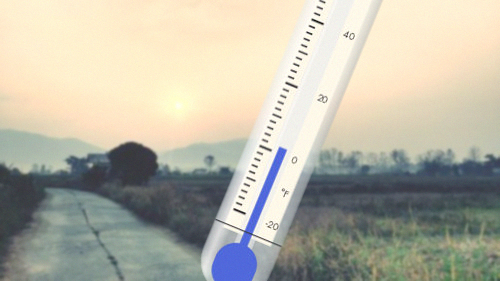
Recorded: 2 °F
